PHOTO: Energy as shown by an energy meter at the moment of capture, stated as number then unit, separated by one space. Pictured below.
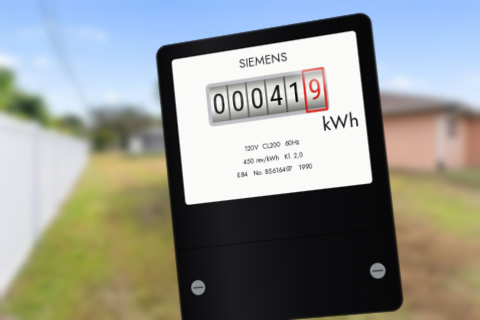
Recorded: 41.9 kWh
